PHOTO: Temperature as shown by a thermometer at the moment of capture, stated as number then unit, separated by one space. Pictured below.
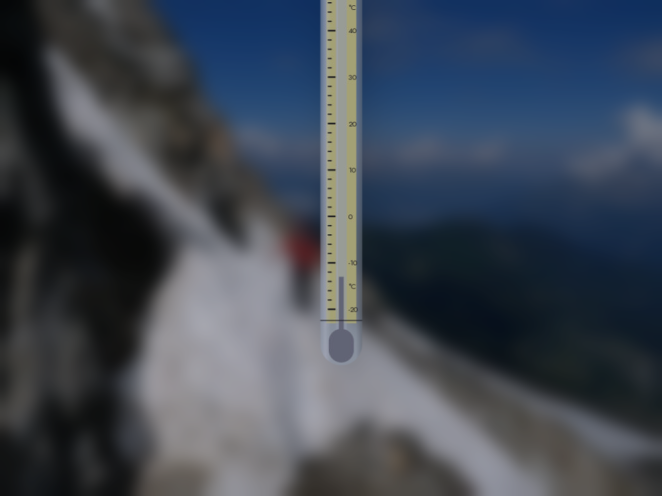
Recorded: -13 °C
